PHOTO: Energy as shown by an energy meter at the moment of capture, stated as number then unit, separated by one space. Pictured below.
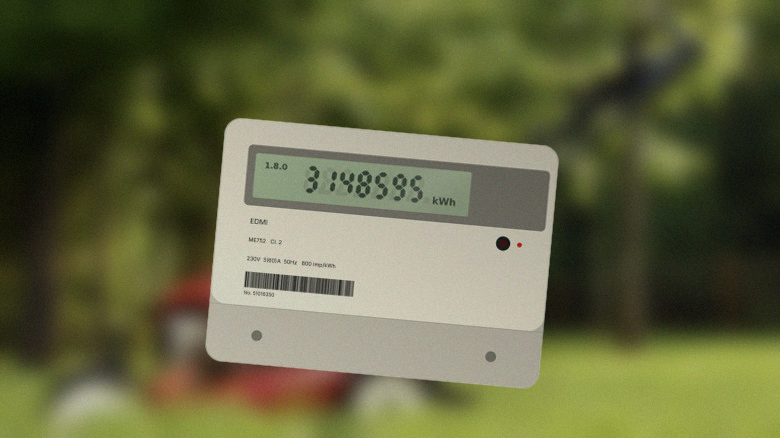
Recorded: 3148595 kWh
